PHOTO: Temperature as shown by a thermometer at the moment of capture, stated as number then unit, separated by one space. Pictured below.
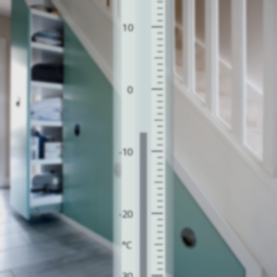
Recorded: -7 °C
